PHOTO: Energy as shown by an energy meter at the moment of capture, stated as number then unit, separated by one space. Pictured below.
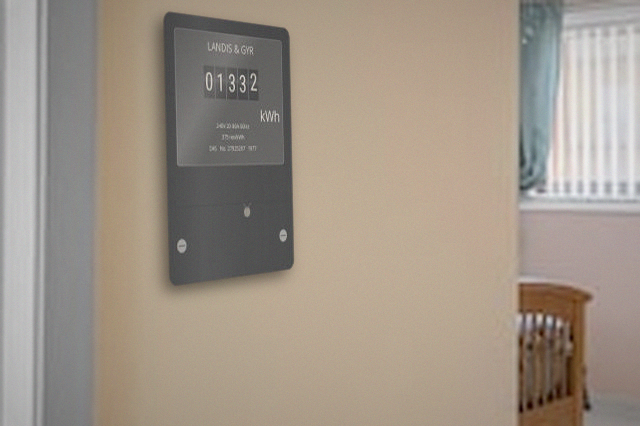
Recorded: 1332 kWh
